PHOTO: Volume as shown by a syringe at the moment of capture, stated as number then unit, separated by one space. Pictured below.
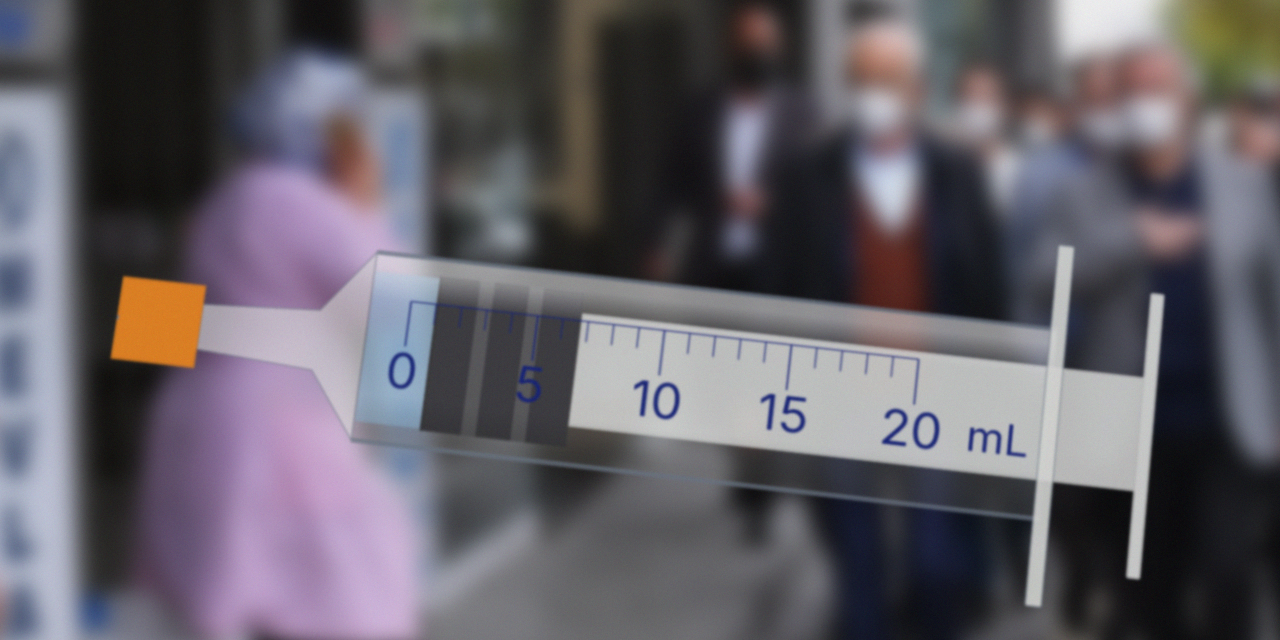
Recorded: 1 mL
